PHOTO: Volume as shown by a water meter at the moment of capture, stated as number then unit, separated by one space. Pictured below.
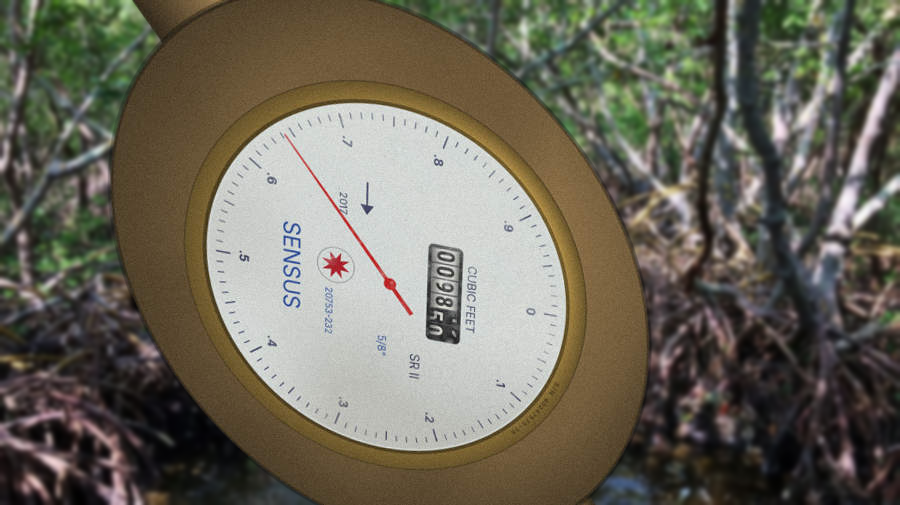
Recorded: 9849.64 ft³
